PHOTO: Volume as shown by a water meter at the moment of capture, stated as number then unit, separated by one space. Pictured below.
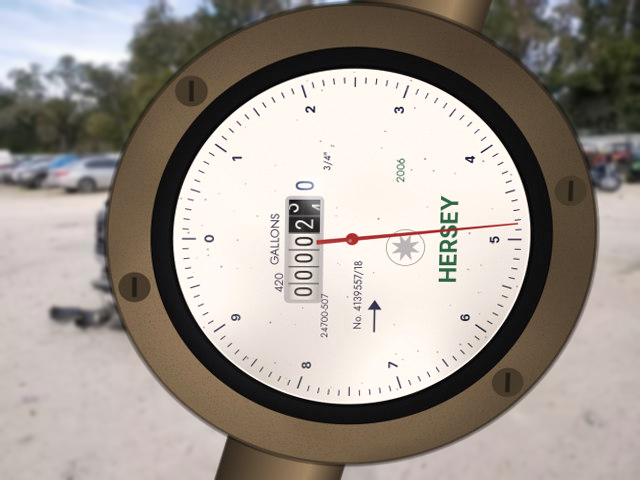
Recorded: 234.8 gal
